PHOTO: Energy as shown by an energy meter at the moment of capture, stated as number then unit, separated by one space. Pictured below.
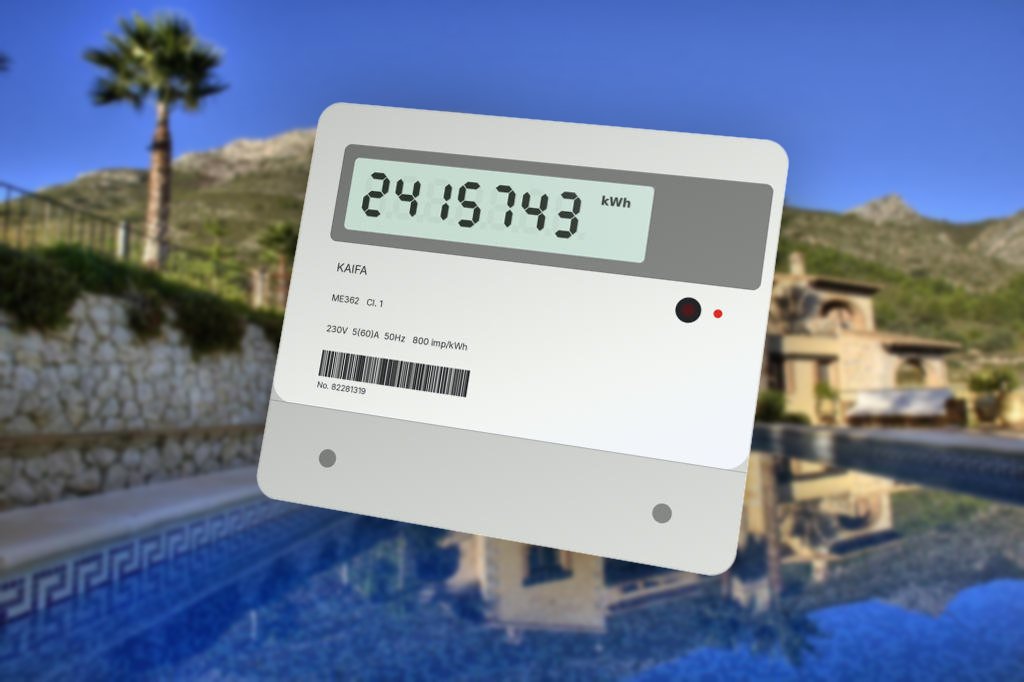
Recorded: 2415743 kWh
